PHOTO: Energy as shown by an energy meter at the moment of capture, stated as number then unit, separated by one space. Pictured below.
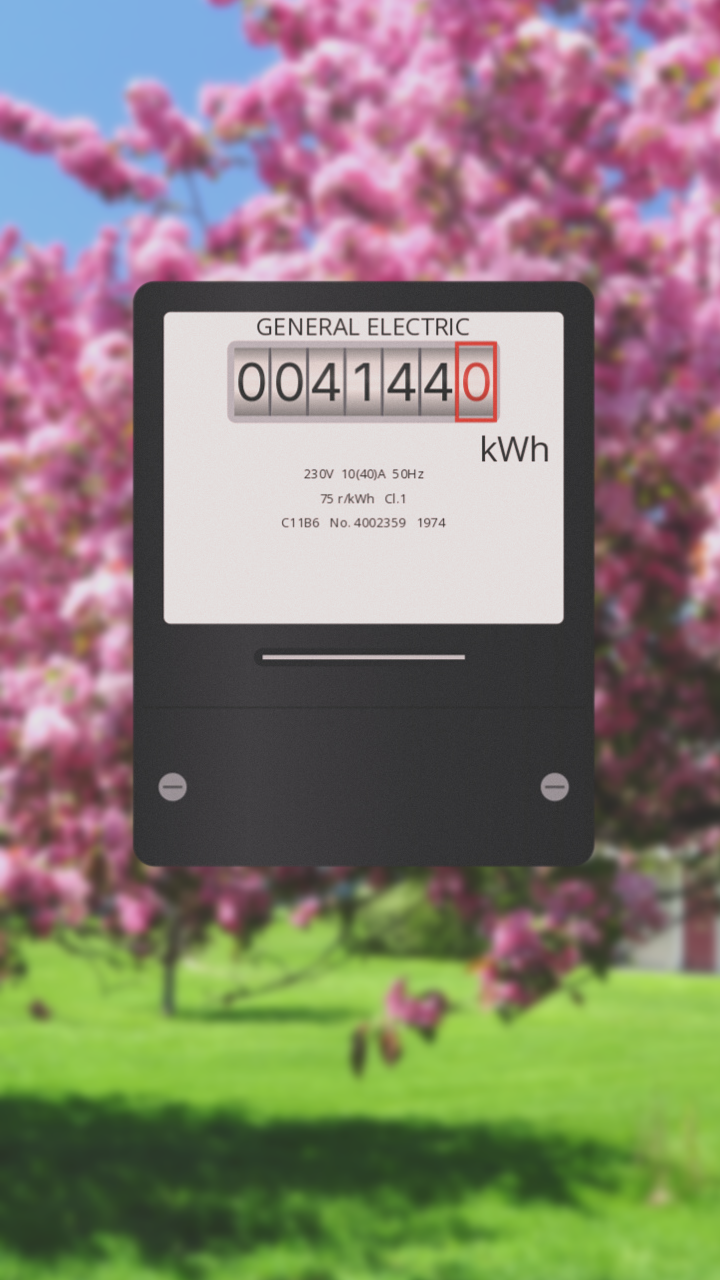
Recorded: 4144.0 kWh
